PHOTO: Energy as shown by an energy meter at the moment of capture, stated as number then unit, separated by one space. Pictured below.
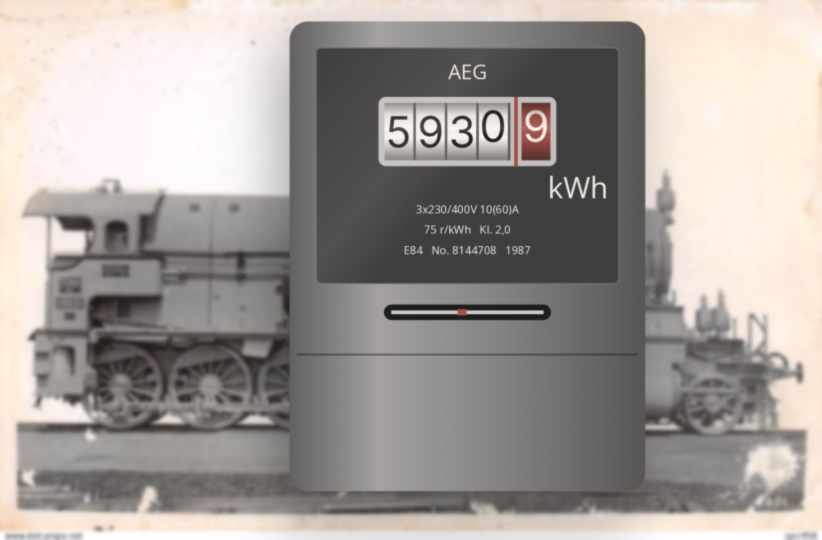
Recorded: 5930.9 kWh
